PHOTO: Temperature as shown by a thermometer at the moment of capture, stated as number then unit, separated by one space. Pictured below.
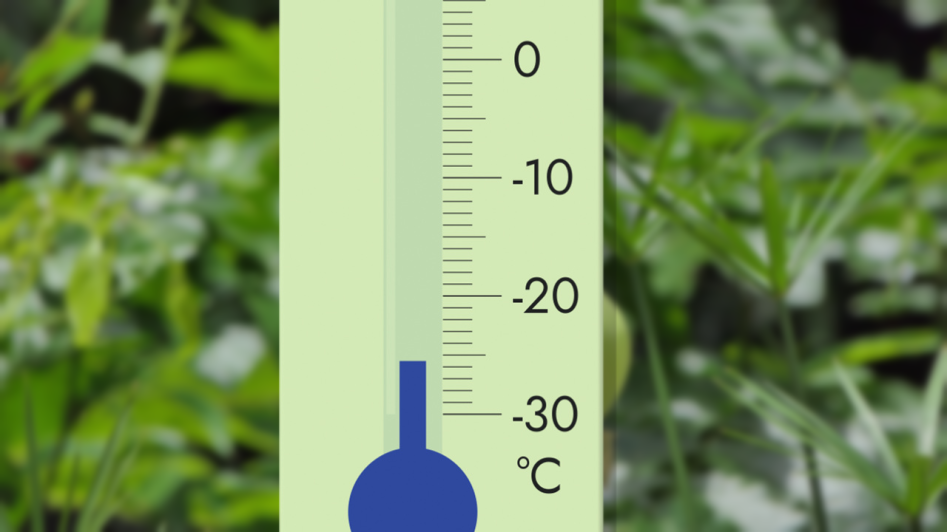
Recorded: -25.5 °C
